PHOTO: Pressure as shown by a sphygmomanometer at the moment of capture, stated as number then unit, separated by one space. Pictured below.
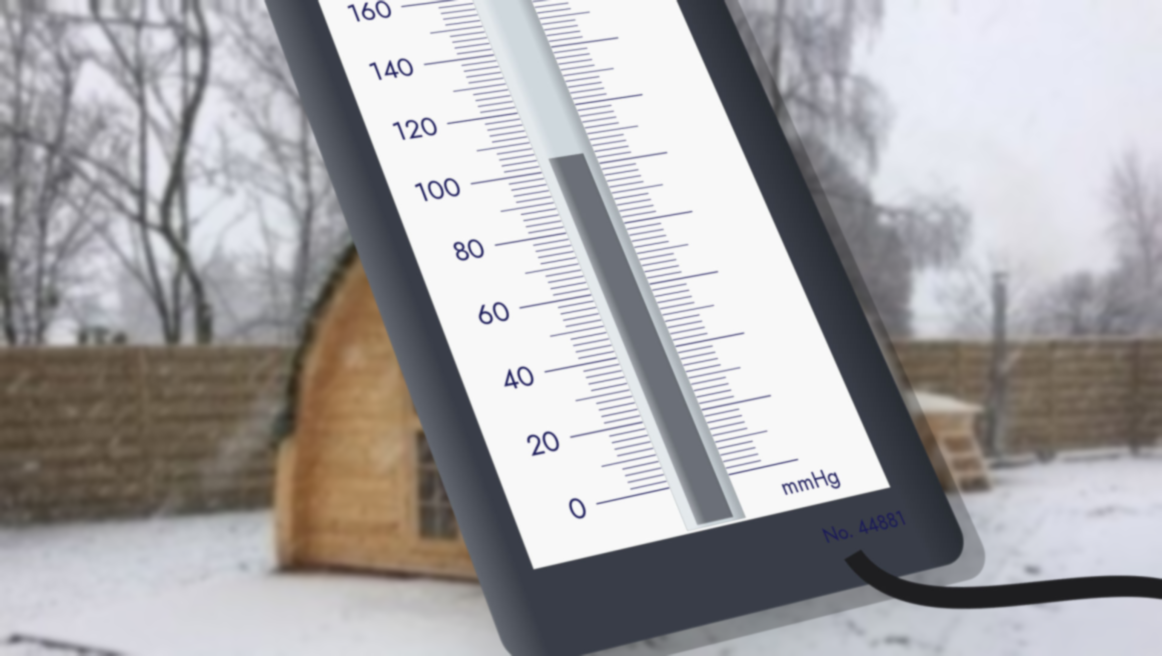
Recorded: 104 mmHg
